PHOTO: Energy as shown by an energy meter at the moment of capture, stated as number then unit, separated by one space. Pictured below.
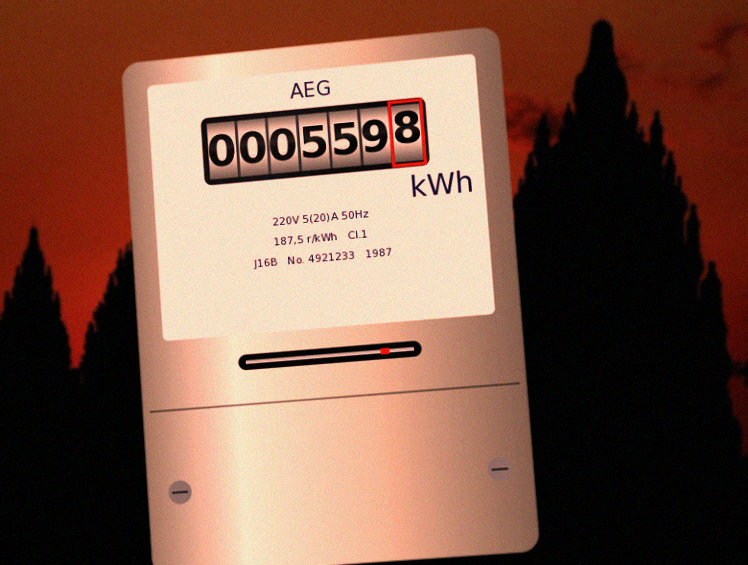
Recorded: 559.8 kWh
